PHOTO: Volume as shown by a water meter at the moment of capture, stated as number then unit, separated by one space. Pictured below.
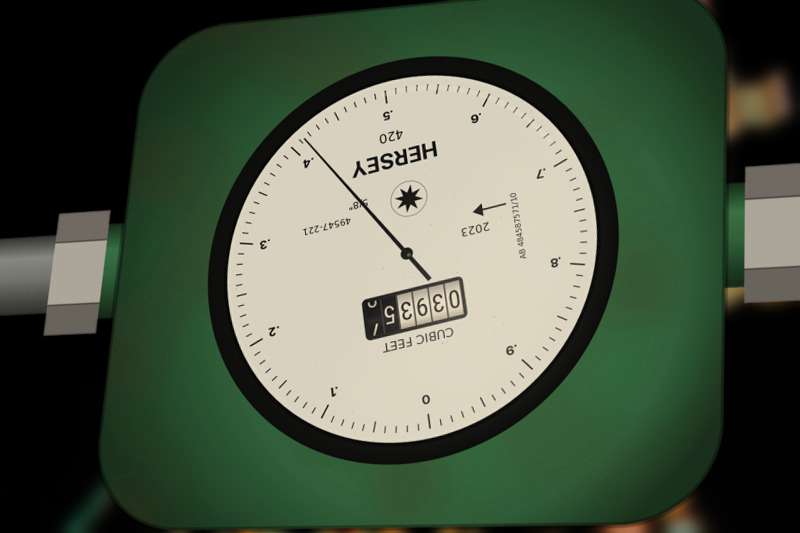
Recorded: 39357.41 ft³
